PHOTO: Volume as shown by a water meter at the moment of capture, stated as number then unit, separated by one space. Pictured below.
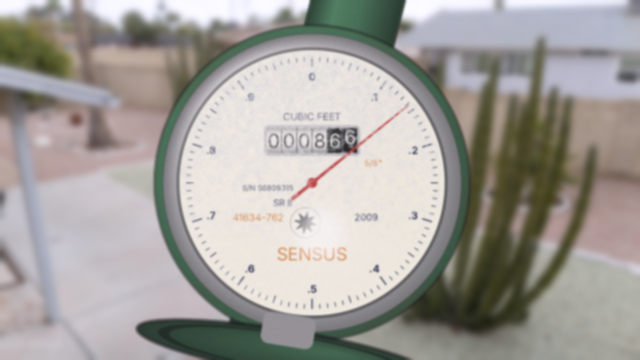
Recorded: 866.14 ft³
